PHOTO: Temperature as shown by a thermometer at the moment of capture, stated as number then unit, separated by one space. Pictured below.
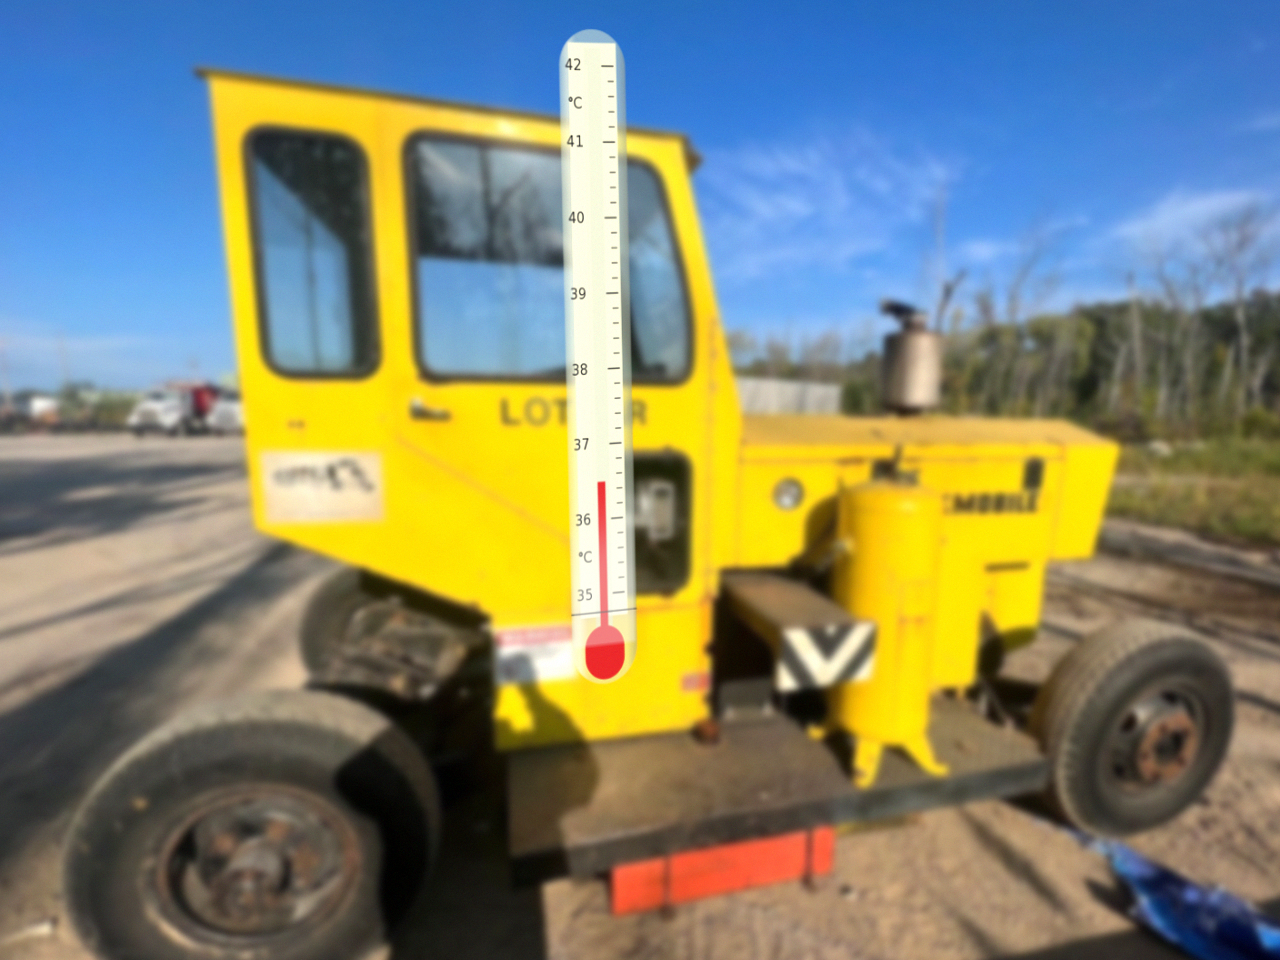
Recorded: 36.5 °C
